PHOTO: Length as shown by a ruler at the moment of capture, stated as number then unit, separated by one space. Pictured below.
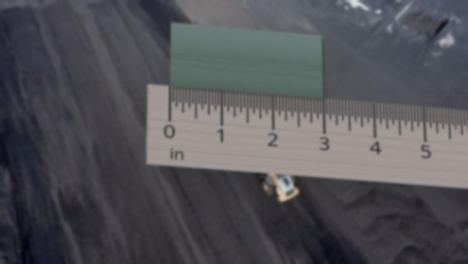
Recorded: 3 in
